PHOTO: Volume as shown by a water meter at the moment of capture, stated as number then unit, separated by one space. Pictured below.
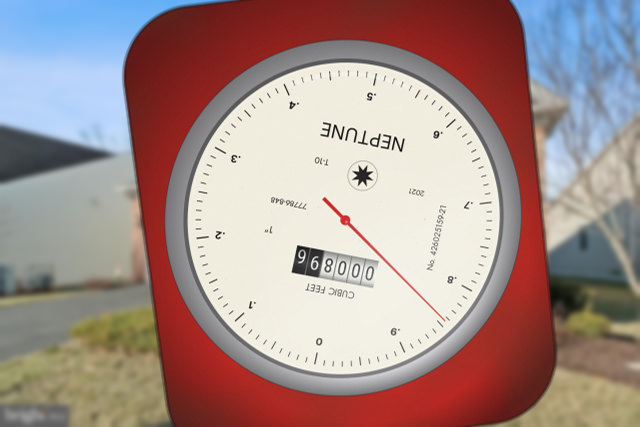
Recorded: 895.84 ft³
